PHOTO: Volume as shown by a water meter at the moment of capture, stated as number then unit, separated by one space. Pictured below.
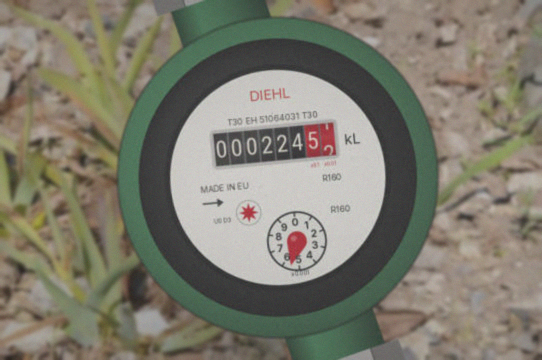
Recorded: 224.515 kL
